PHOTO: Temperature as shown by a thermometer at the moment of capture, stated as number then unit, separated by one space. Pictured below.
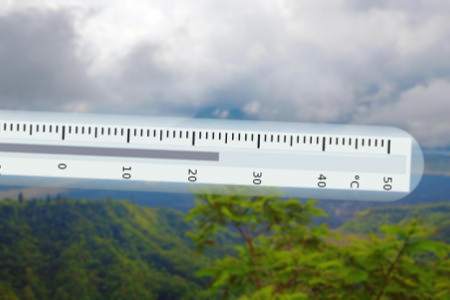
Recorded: 24 °C
